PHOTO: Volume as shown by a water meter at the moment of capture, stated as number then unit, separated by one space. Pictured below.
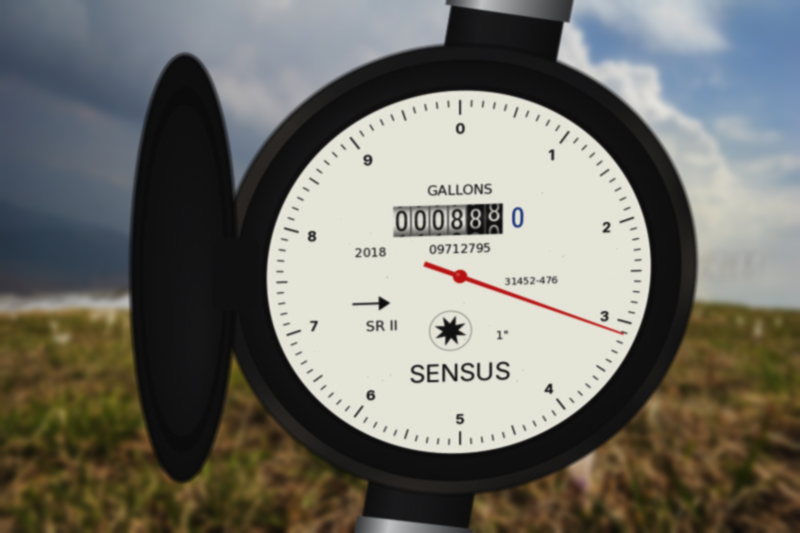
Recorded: 8883.1 gal
